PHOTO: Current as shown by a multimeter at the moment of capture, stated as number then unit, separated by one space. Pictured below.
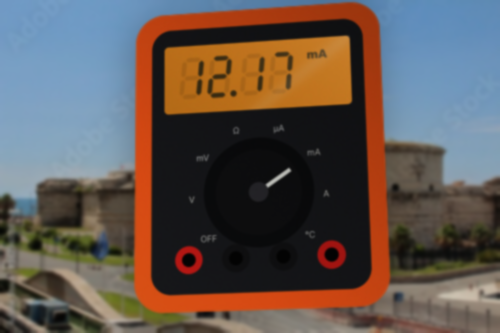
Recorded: 12.17 mA
